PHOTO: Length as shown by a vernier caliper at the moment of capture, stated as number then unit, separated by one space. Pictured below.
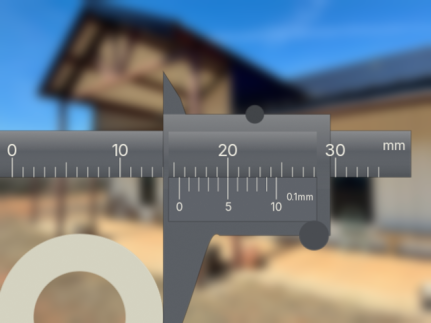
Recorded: 15.5 mm
